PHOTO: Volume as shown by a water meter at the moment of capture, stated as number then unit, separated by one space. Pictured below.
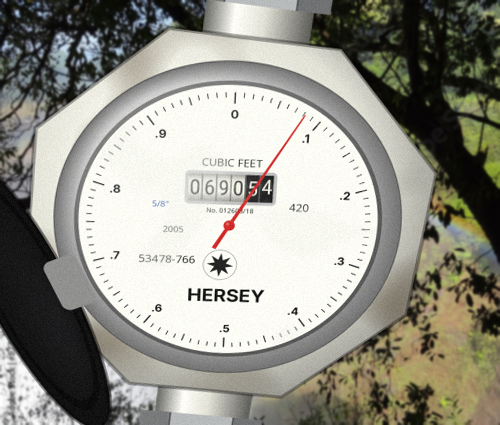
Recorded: 69054.08 ft³
